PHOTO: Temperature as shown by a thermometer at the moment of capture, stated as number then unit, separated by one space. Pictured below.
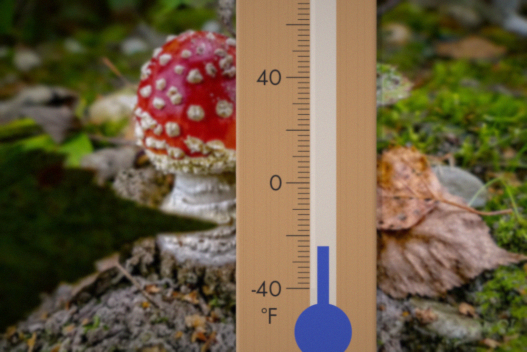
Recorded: -24 °F
